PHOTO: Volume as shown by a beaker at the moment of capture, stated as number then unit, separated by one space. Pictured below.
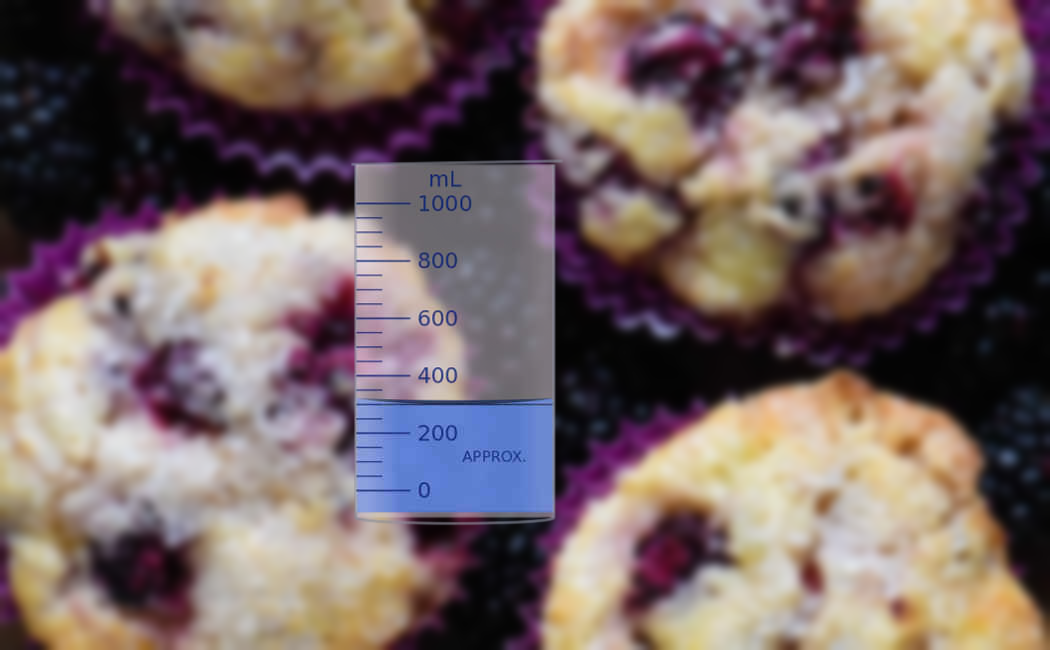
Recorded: 300 mL
